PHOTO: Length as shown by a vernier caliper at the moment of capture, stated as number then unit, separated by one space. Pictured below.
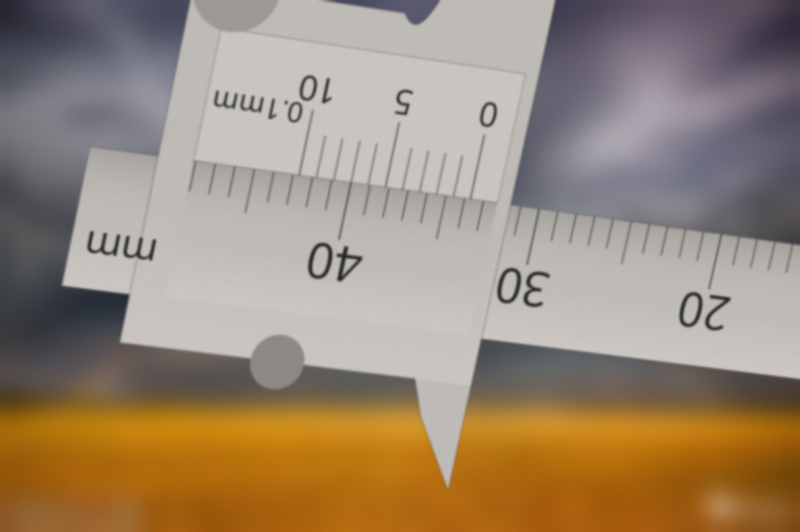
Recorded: 33.7 mm
